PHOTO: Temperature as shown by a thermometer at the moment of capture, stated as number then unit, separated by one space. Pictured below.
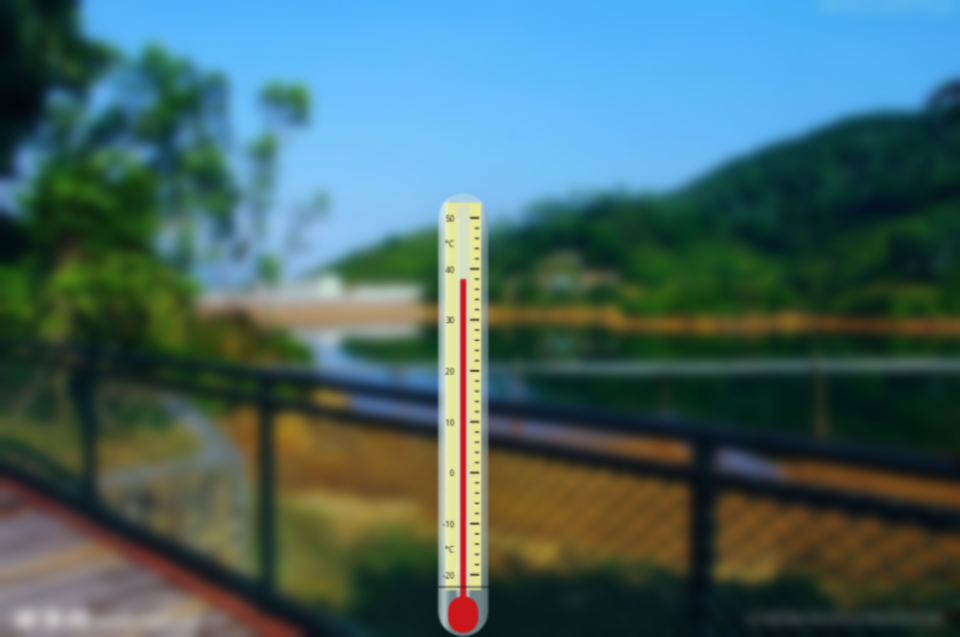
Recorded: 38 °C
